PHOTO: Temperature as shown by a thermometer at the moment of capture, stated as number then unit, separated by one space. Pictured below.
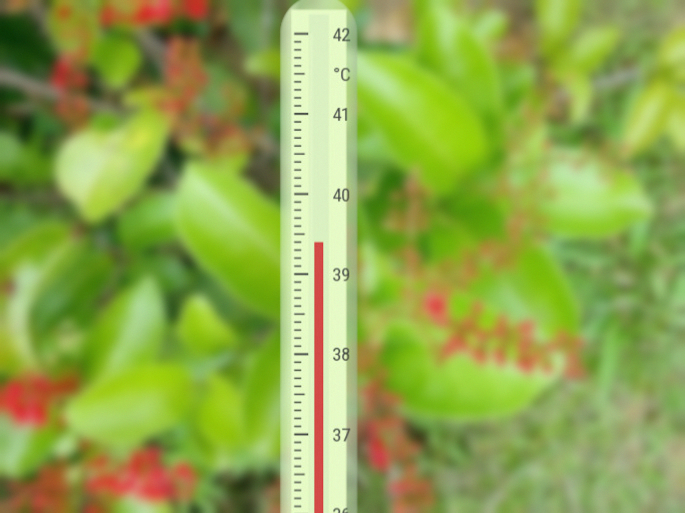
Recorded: 39.4 °C
